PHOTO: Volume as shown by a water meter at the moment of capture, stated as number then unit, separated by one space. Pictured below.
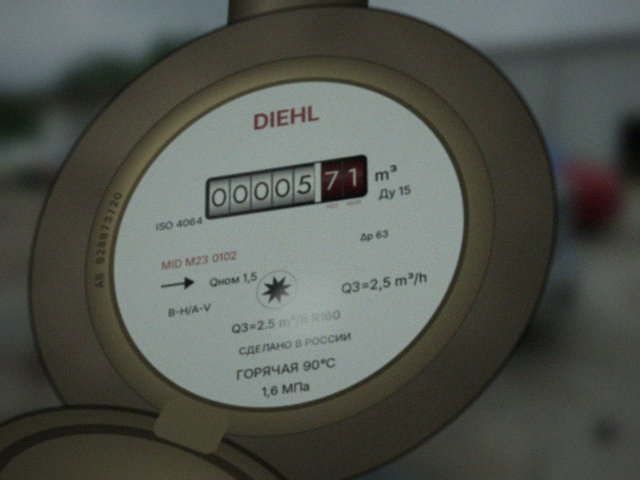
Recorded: 5.71 m³
